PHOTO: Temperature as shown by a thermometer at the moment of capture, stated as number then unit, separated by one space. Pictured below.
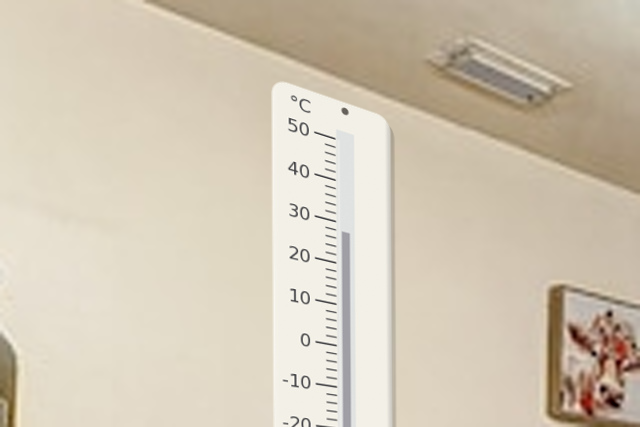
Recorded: 28 °C
